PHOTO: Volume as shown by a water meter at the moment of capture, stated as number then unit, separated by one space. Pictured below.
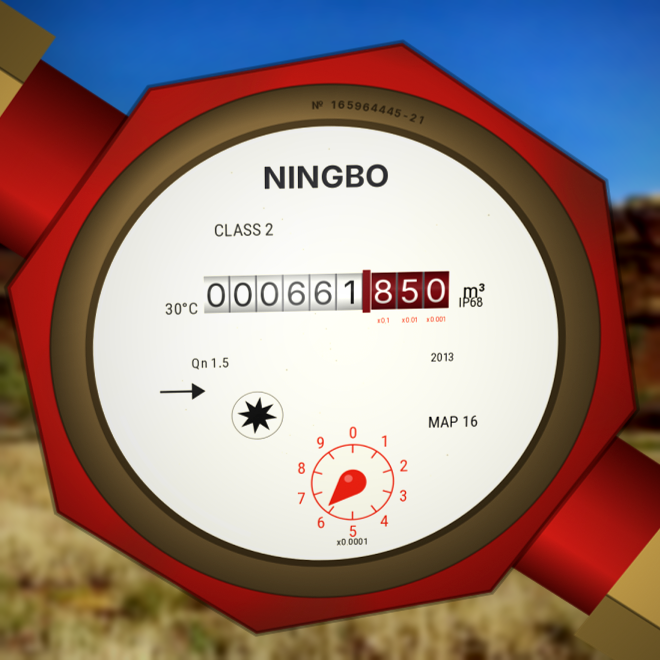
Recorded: 661.8506 m³
